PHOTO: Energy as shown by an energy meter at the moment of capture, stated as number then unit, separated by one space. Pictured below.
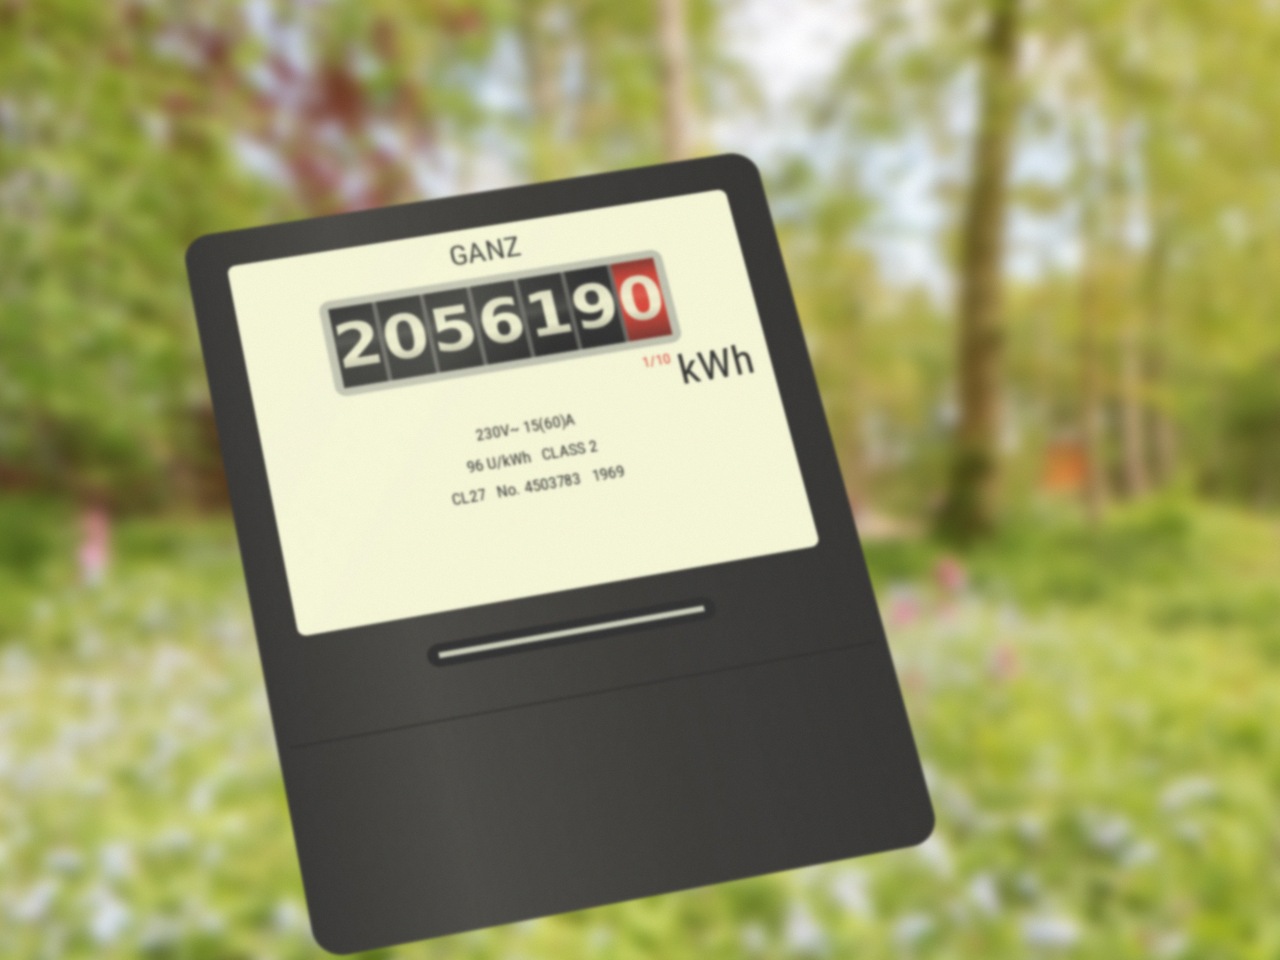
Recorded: 205619.0 kWh
